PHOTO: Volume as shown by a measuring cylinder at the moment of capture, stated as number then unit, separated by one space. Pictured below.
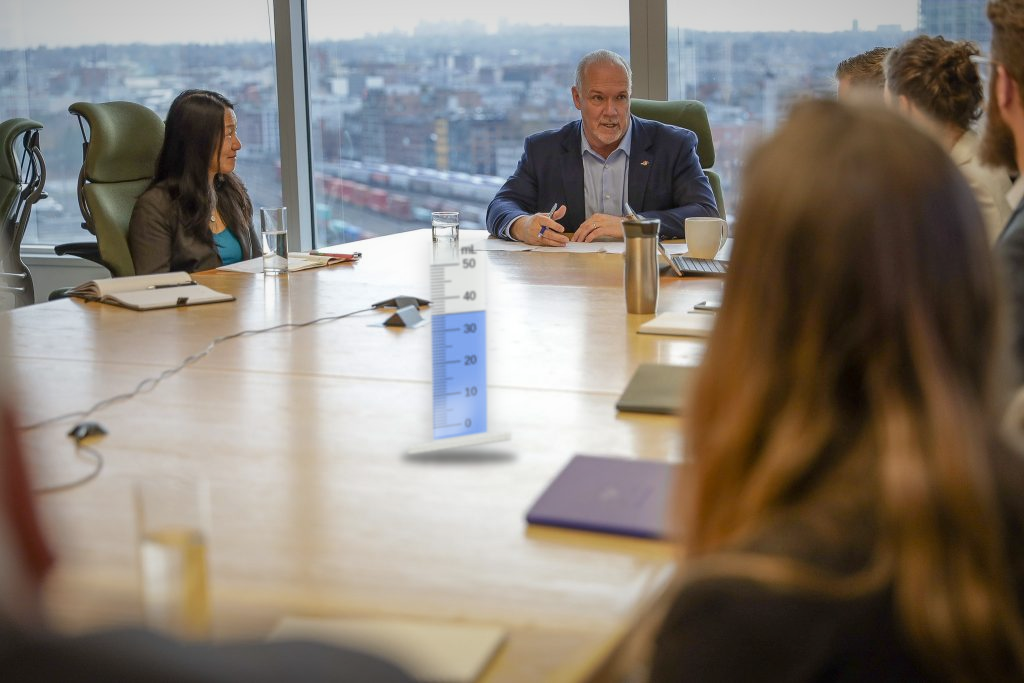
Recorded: 35 mL
